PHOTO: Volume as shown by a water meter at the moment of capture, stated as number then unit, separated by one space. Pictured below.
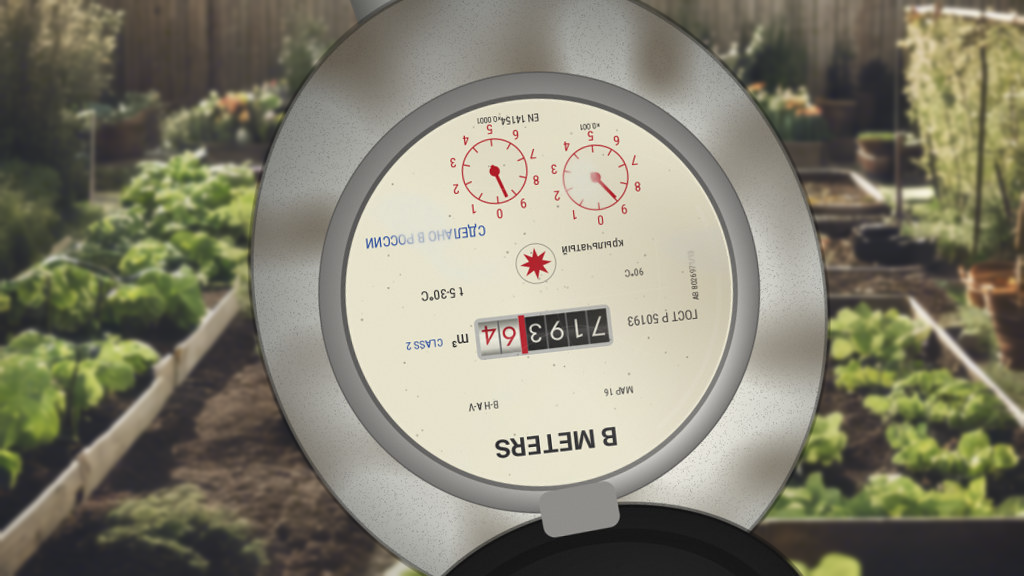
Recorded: 7193.6389 m³
